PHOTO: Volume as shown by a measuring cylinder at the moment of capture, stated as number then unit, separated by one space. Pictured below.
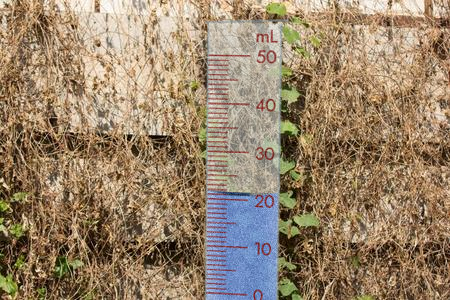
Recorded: 21 mL
